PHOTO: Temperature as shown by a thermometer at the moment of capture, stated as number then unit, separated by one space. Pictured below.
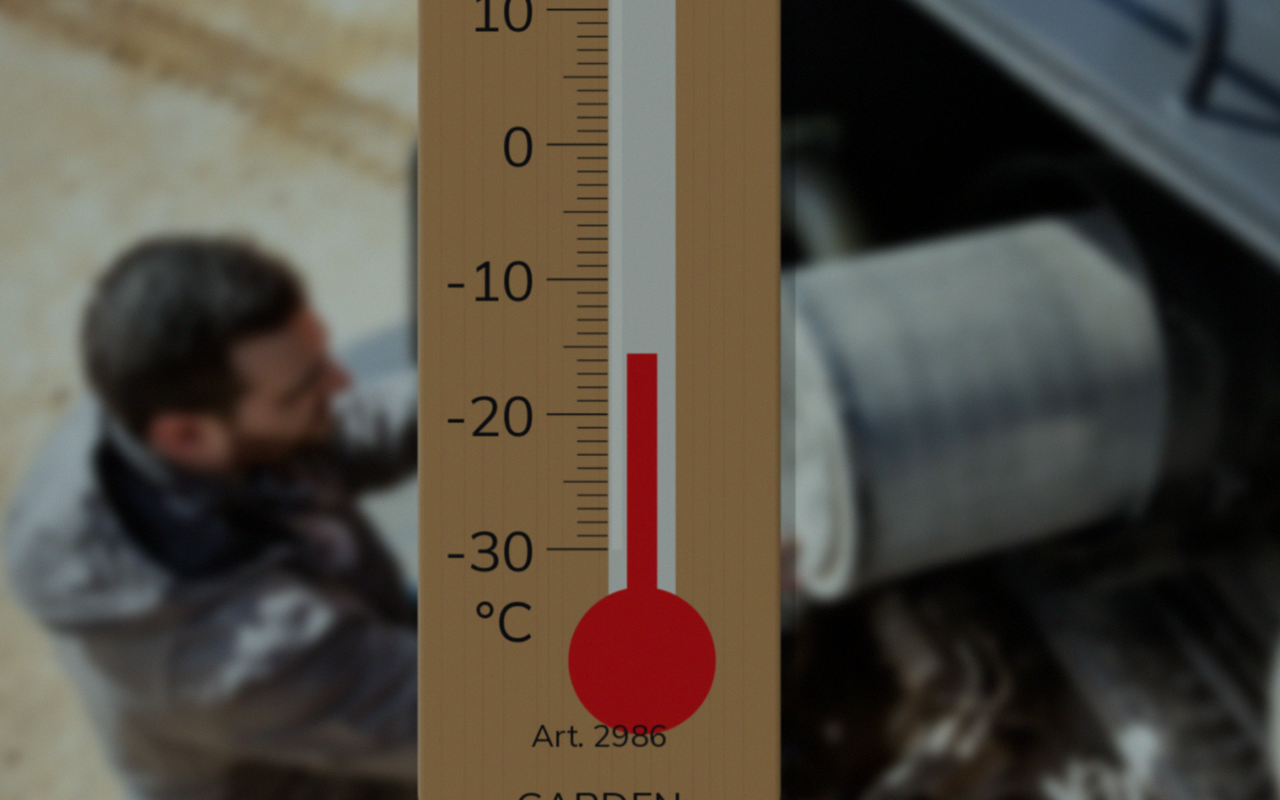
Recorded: -15.5 °C
